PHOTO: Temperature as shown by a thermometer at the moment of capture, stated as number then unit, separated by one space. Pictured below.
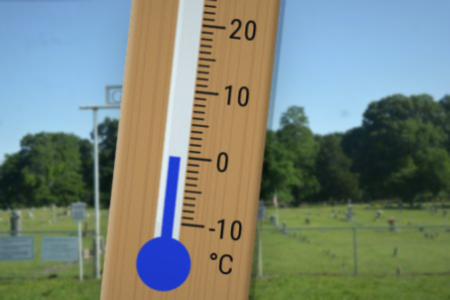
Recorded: 0 °C
